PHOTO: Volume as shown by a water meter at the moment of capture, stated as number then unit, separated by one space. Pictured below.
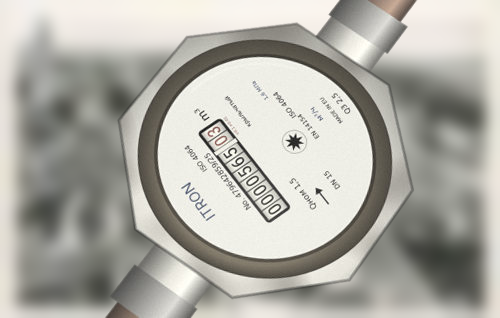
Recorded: 565.03 m³
